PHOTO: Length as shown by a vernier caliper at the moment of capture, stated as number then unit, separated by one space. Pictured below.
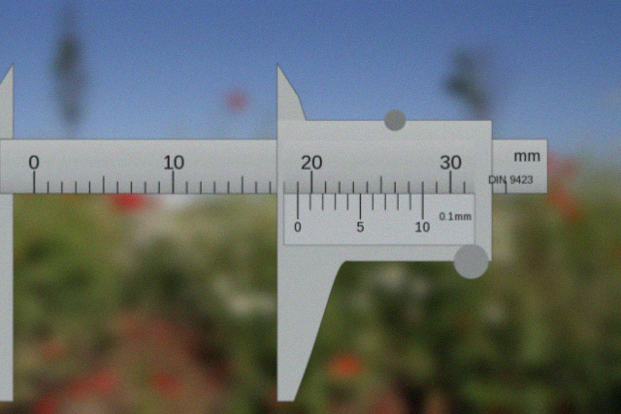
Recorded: 19.0 mm
